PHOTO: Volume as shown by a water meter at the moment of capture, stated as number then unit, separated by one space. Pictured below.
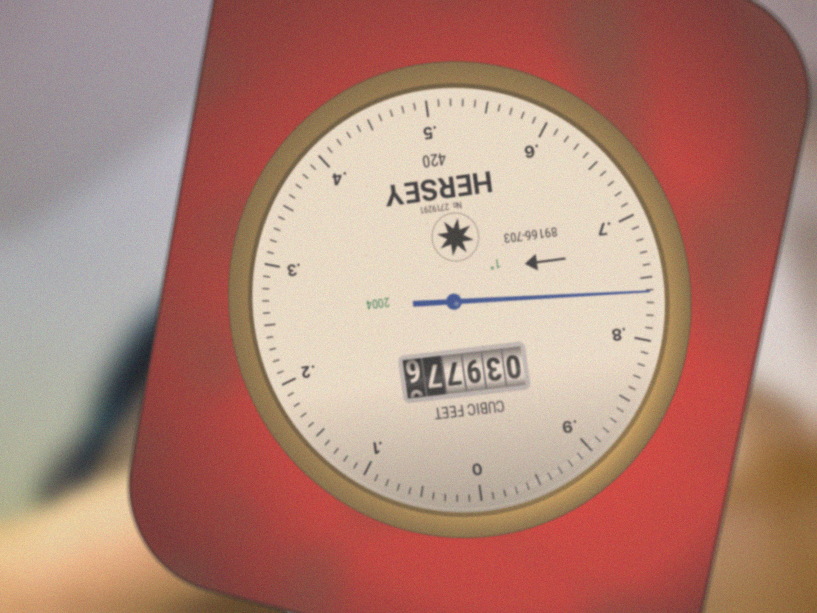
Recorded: 39775.76 ft³
